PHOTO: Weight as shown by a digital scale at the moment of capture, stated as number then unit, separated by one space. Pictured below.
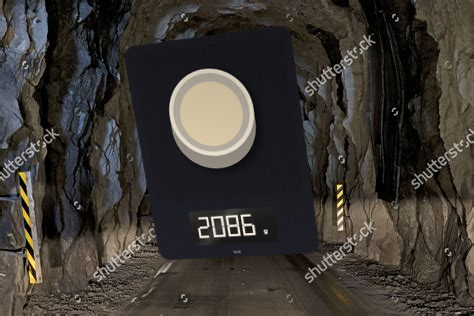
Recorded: 2086 g
